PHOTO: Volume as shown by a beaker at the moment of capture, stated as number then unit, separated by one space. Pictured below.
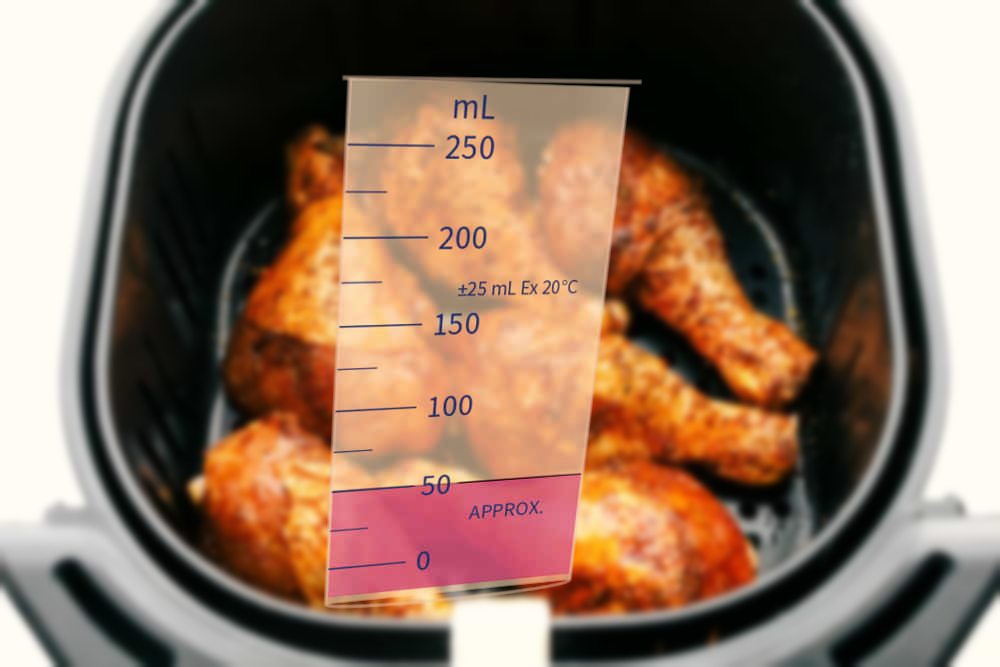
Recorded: 50 mL
